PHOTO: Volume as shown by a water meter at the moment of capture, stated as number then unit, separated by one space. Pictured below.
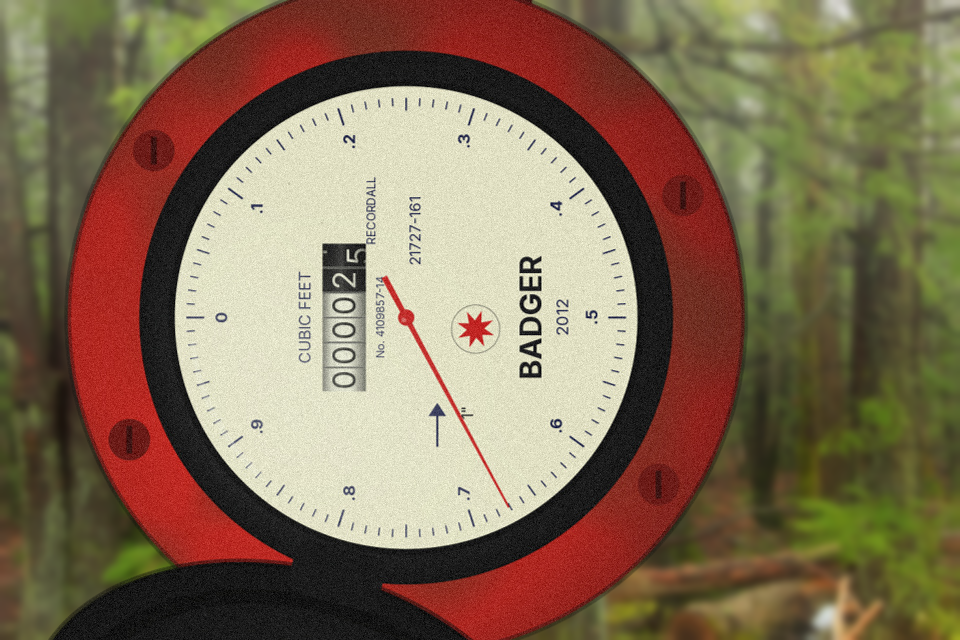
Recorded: 24.67 ft³
